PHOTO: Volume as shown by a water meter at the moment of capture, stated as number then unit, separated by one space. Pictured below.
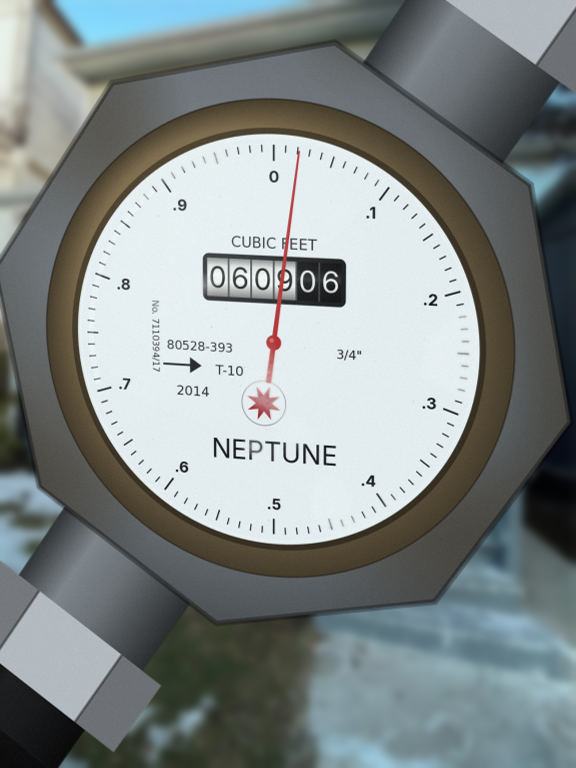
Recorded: 60906.02 ft³
